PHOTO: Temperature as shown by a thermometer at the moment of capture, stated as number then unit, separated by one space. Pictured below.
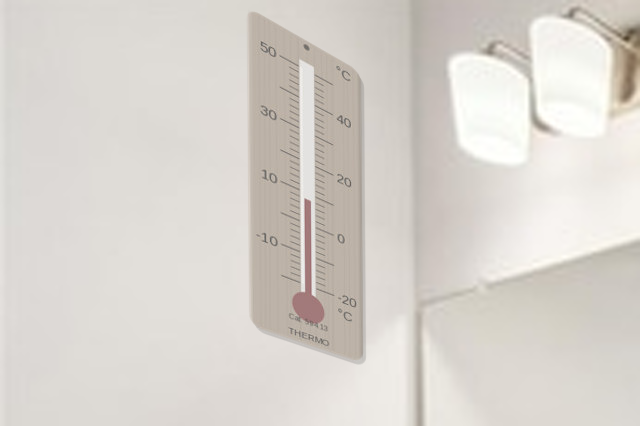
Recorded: 8 °C
